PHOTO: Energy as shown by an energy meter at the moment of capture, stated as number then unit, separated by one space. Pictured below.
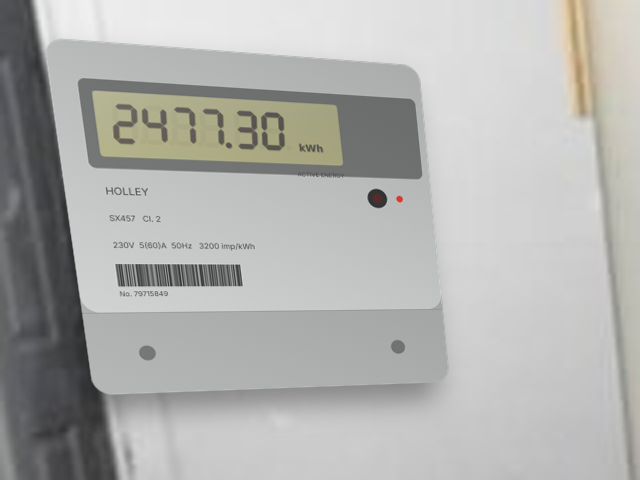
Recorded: 2477.30 kWh
